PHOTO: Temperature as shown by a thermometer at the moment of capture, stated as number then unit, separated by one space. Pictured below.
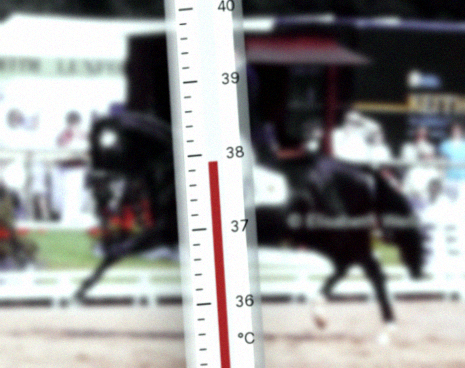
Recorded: 37.9 °C
